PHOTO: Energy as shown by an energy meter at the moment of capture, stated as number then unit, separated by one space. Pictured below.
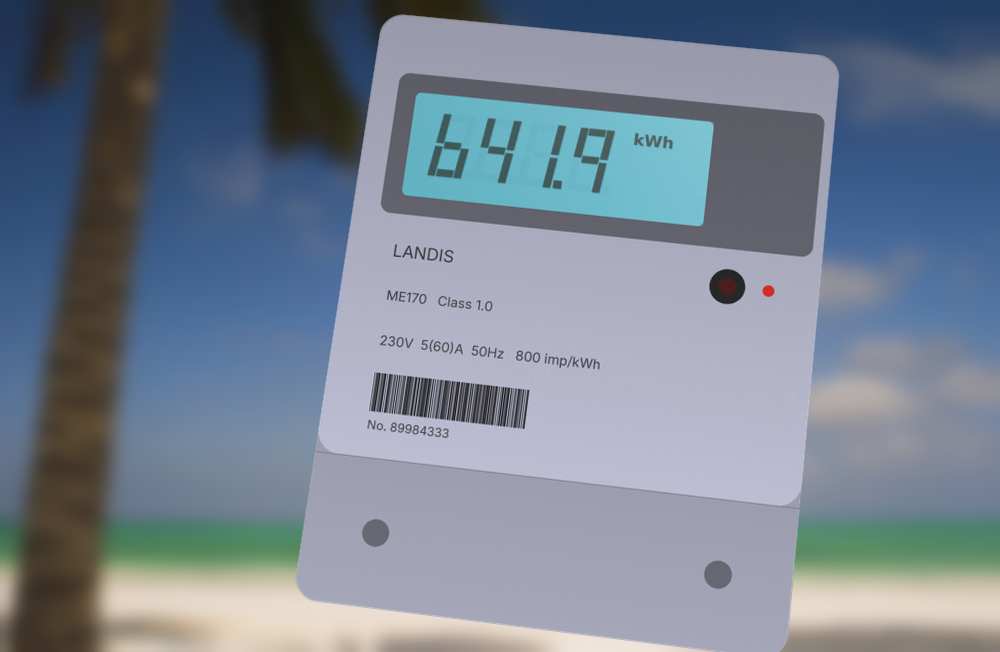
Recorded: 641.9 kWh
